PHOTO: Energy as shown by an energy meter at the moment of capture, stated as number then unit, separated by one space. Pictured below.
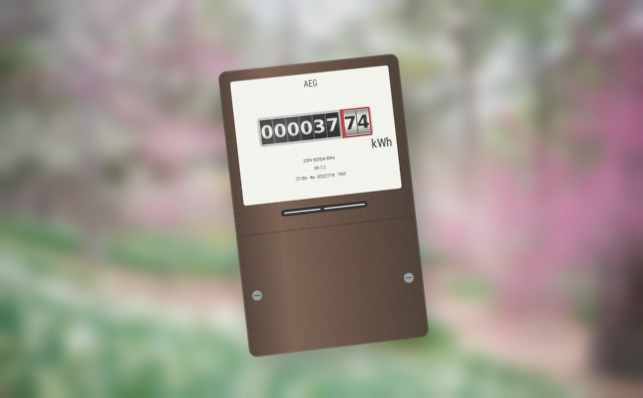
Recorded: 37.74 kWh
